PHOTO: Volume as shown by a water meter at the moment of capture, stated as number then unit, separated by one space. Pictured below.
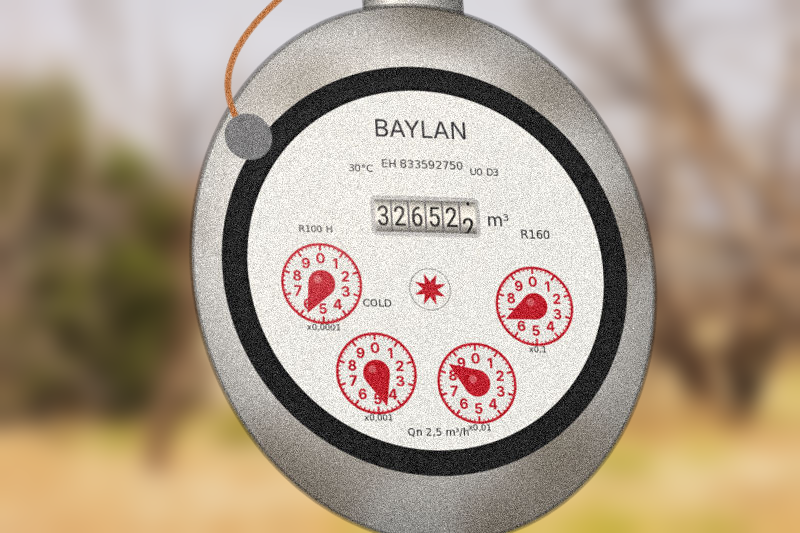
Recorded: 326521.6845 m³
